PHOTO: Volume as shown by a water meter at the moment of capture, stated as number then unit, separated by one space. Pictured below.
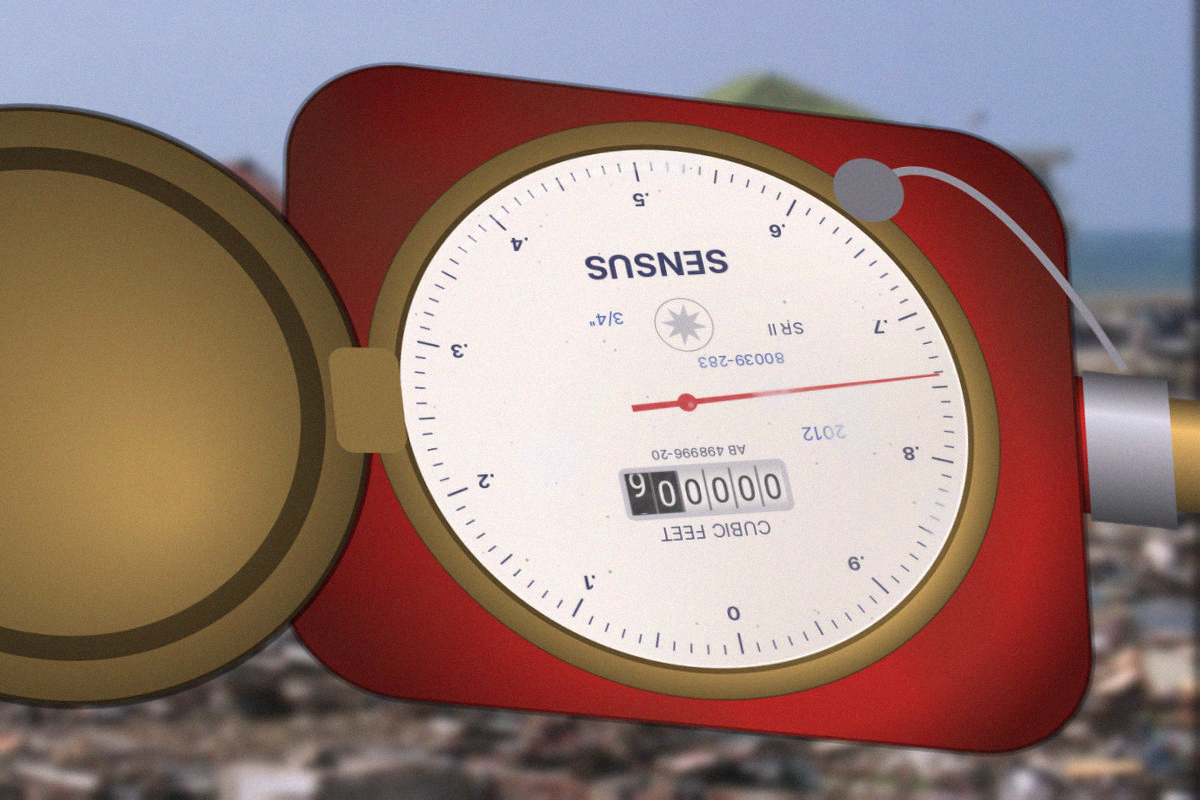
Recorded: 5.74 ft³
